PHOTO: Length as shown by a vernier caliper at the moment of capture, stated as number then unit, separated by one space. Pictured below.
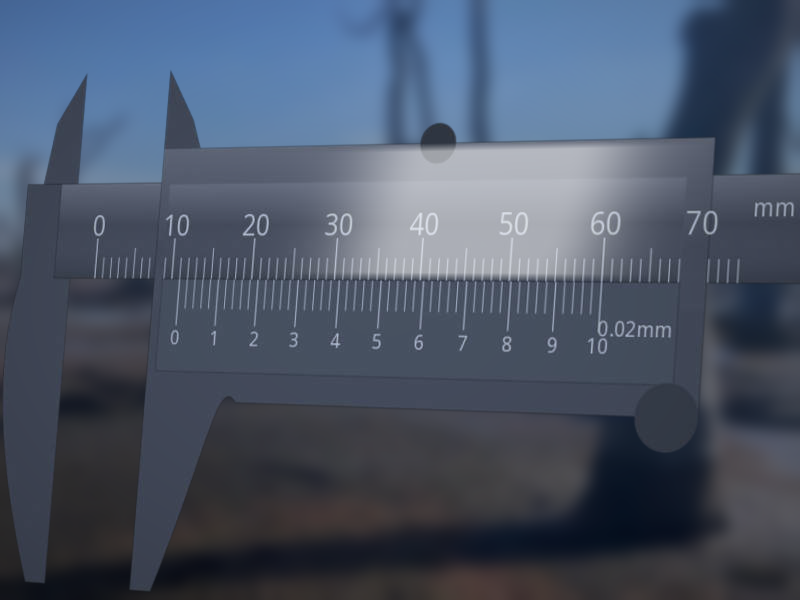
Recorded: 11.0 mm
